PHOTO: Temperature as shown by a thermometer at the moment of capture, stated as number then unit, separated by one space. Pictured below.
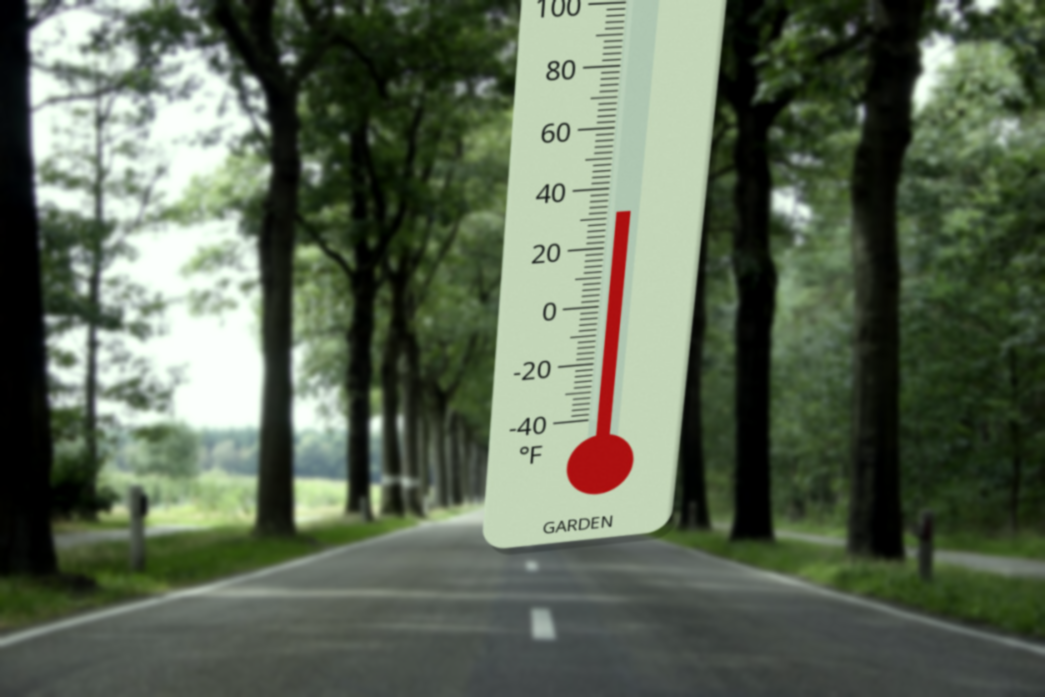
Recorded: 32 °F
